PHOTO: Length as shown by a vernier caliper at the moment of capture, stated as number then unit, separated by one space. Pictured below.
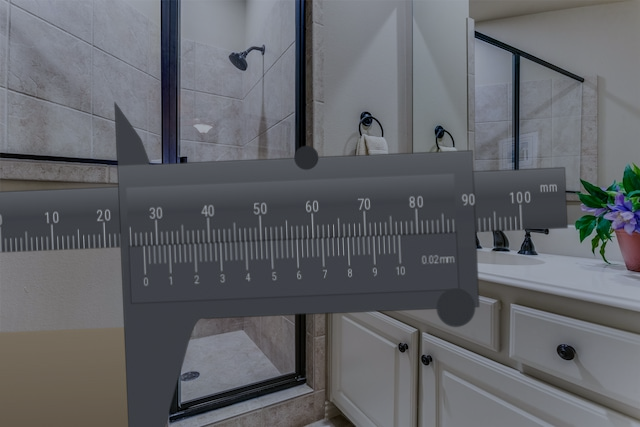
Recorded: 27.5 mm
